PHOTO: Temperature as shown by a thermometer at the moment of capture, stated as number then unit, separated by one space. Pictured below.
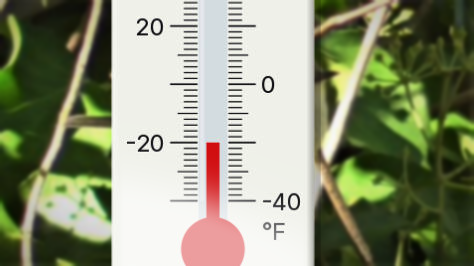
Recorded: -20 °F
